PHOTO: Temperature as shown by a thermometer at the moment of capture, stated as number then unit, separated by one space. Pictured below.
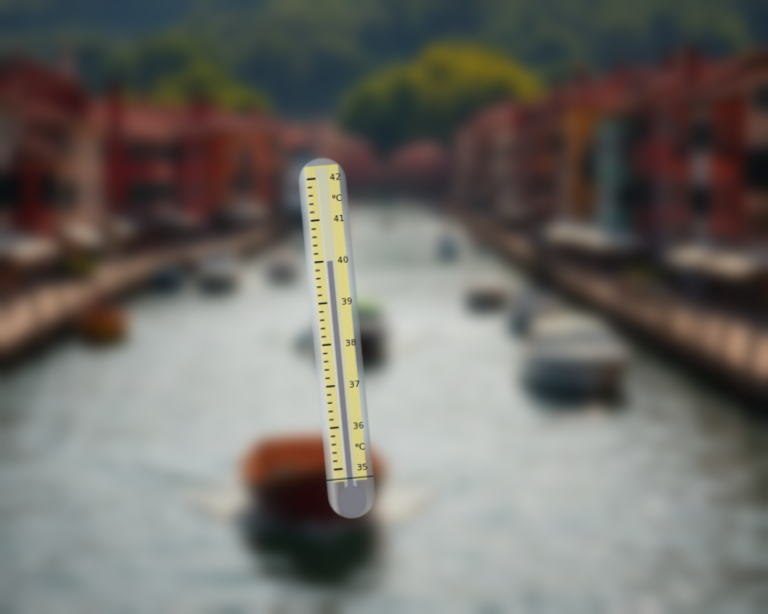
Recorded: 40 °C
